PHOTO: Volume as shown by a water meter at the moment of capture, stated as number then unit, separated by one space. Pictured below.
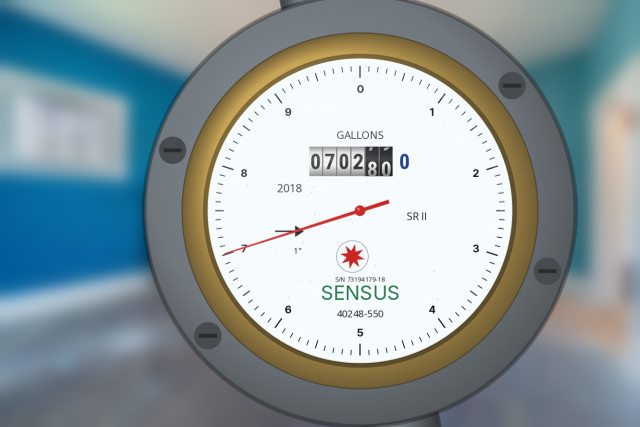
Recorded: 702797.0 gal
